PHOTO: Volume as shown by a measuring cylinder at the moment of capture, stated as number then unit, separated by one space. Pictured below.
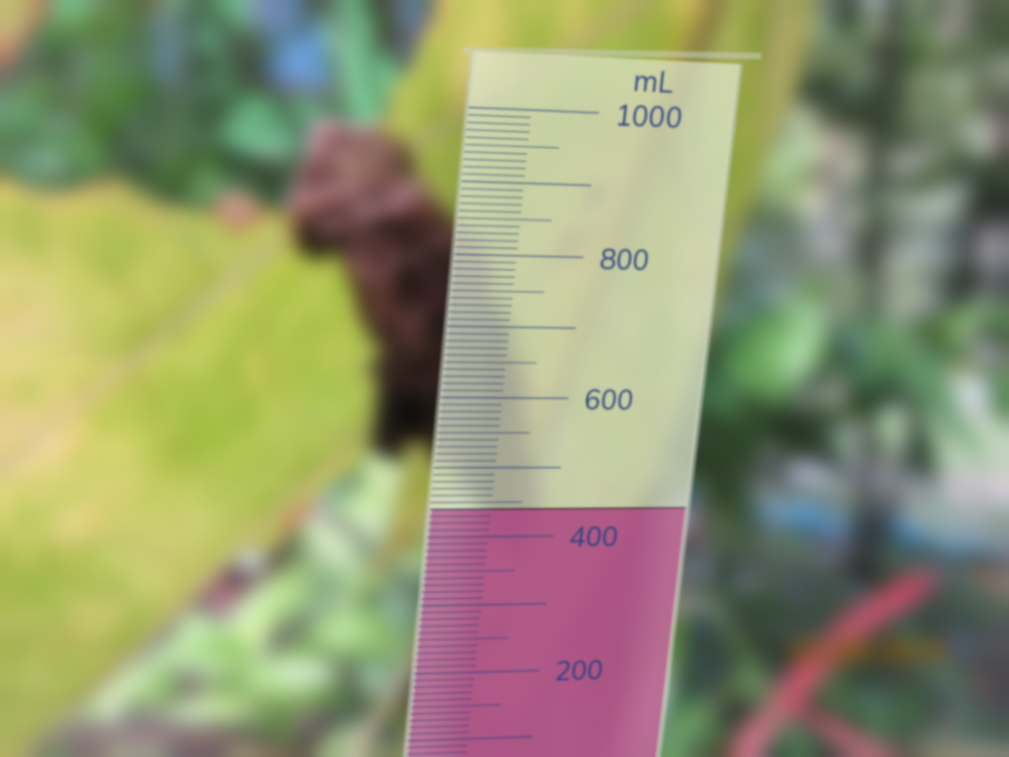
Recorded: 440 mL
